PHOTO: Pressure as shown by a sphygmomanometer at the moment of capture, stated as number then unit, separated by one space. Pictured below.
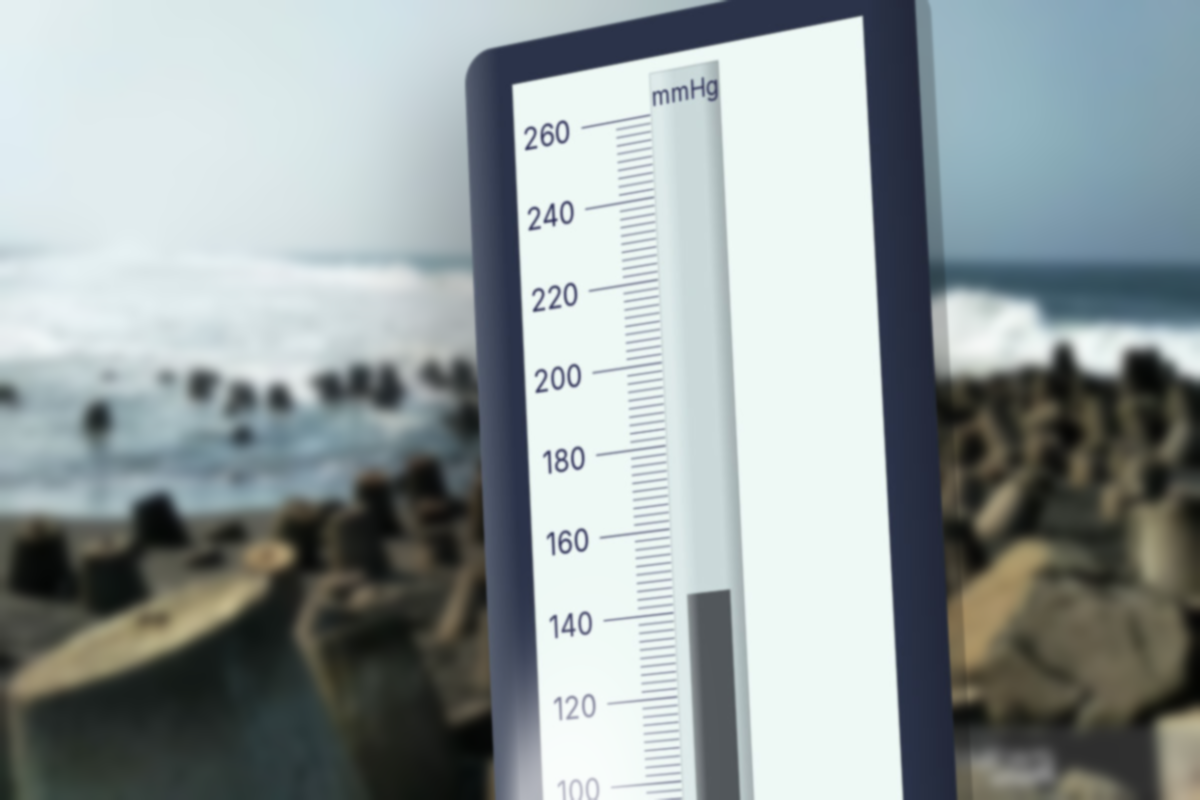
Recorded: 144 mmHg
